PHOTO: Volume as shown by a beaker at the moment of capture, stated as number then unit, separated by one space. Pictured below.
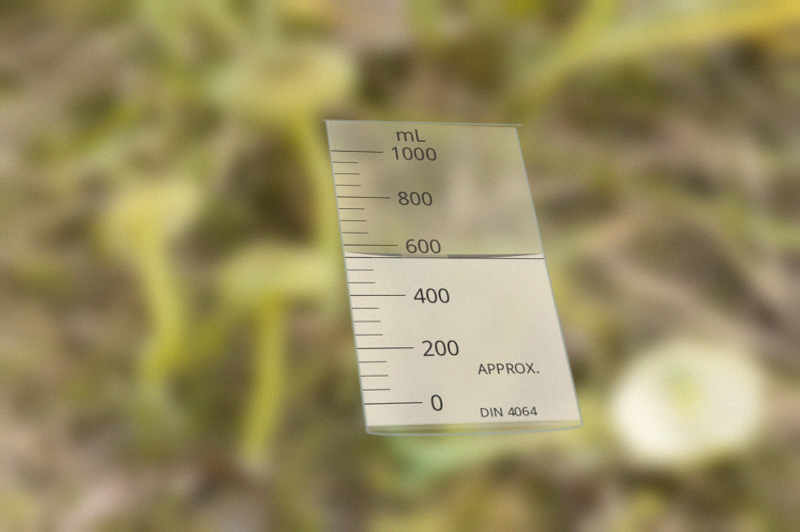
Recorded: 550 mL
